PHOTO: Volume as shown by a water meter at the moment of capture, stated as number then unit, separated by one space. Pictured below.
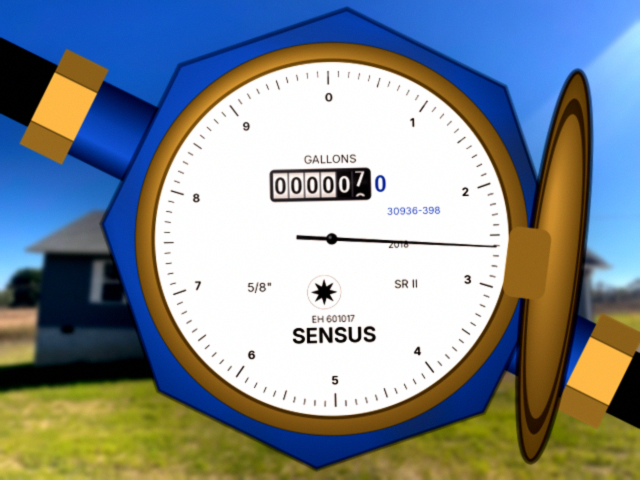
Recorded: 72.6 gal
